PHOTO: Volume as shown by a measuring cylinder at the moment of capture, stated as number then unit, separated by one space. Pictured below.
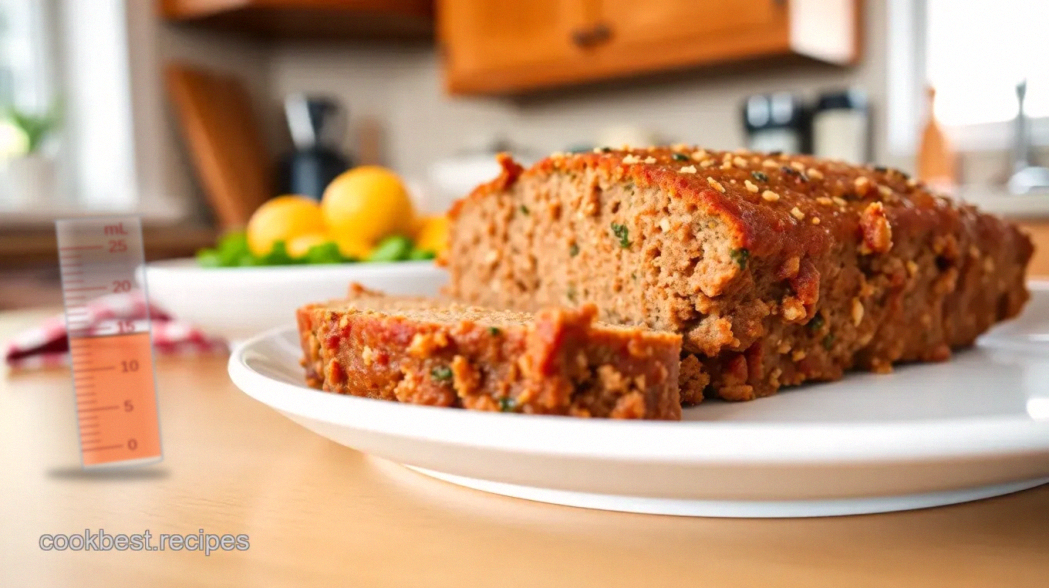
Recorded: 14 mL
